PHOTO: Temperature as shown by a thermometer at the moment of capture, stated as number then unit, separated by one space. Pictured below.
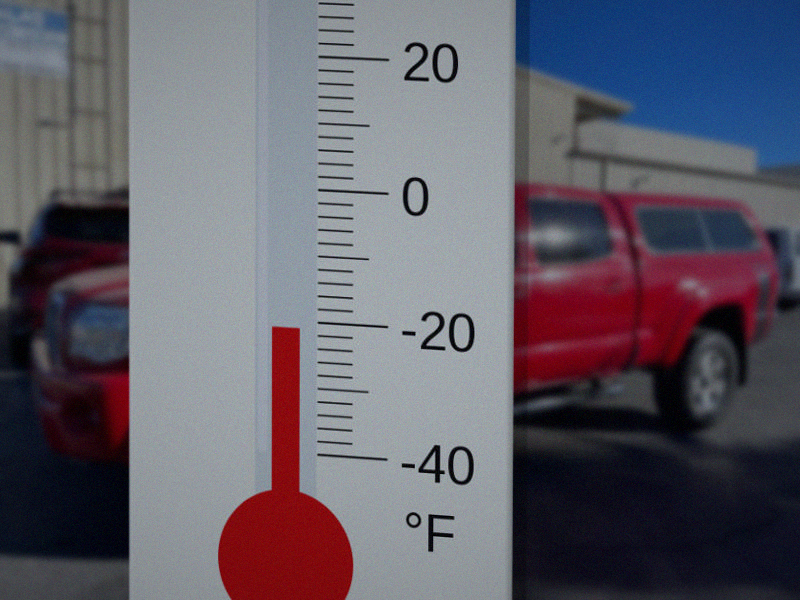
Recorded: -21 °F
